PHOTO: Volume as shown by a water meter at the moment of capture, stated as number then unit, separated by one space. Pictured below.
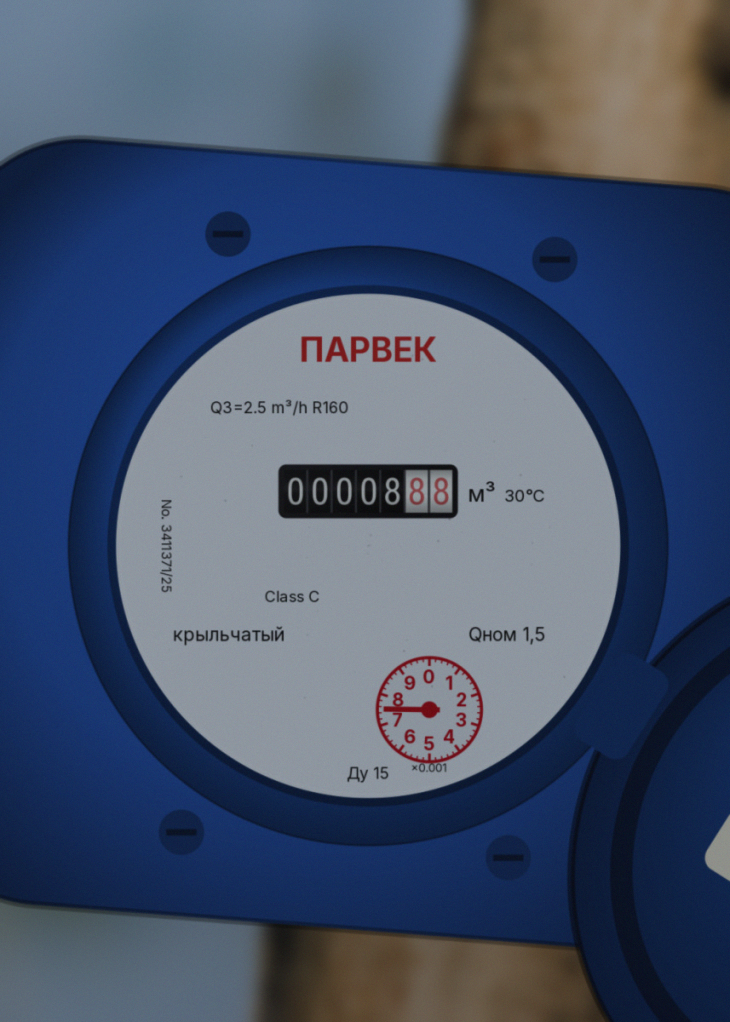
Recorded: 8.887 m³
